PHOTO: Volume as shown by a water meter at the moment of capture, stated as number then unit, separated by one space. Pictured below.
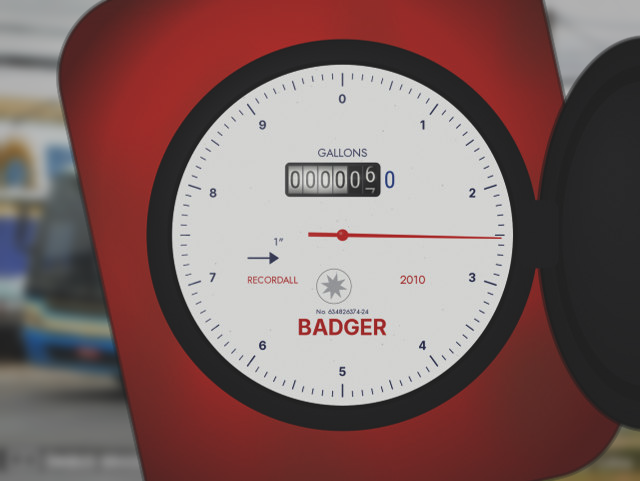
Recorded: 62.5 gal
